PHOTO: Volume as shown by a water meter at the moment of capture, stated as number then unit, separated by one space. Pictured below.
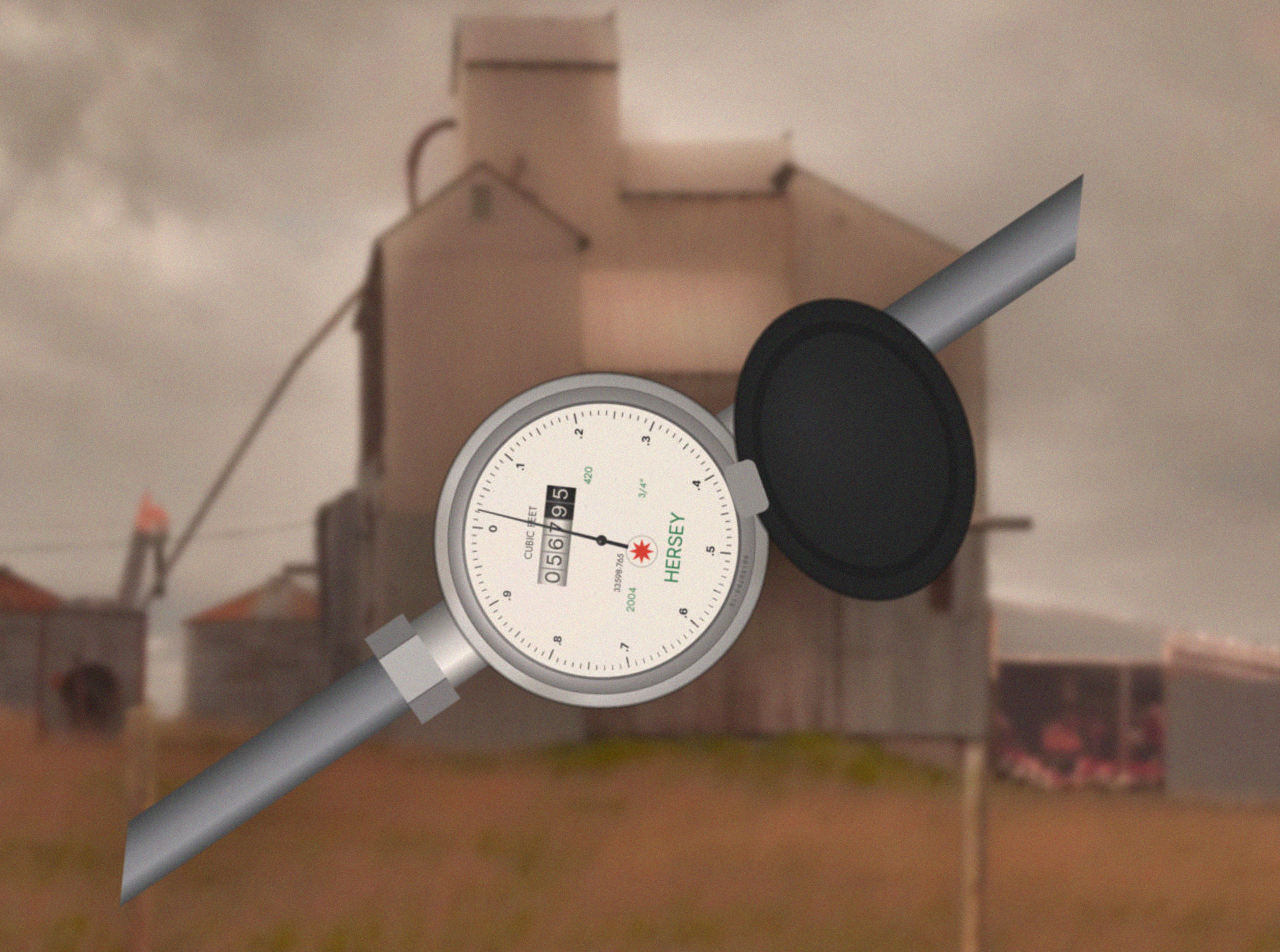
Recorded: 56795.02 ft³
